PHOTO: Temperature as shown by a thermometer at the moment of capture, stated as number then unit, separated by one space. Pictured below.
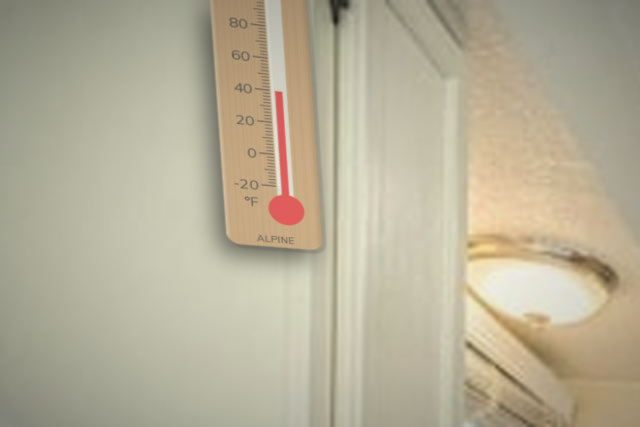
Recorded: 40 °F
